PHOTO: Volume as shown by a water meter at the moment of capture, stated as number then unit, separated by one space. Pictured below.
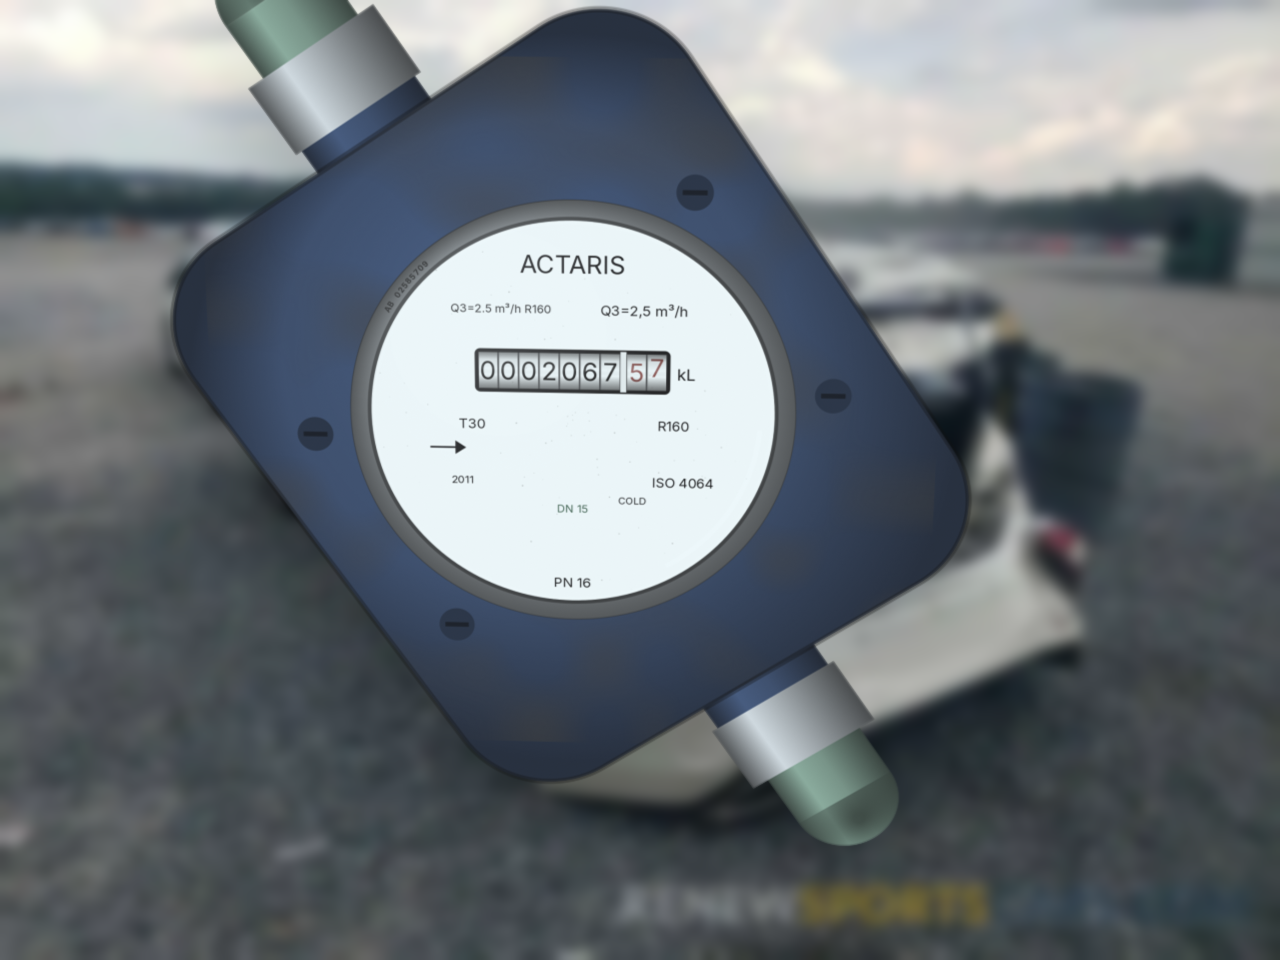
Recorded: 2067.57 kL
